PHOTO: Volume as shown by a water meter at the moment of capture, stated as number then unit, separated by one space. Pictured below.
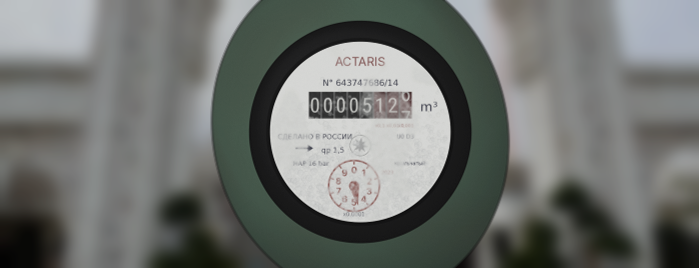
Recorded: 5.1264 m³
